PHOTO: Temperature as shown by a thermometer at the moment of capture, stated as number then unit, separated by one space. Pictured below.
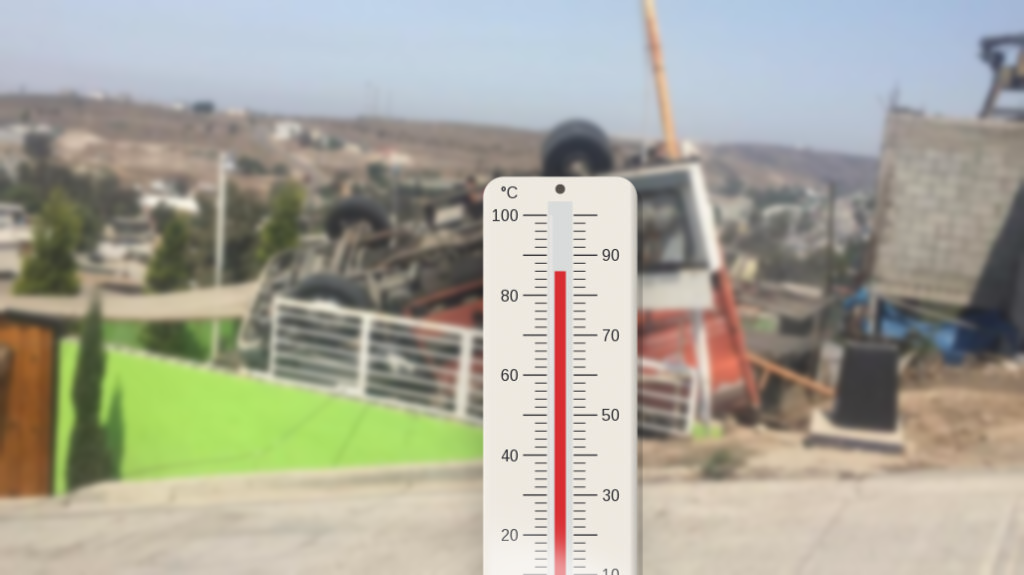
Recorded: 86 °C
